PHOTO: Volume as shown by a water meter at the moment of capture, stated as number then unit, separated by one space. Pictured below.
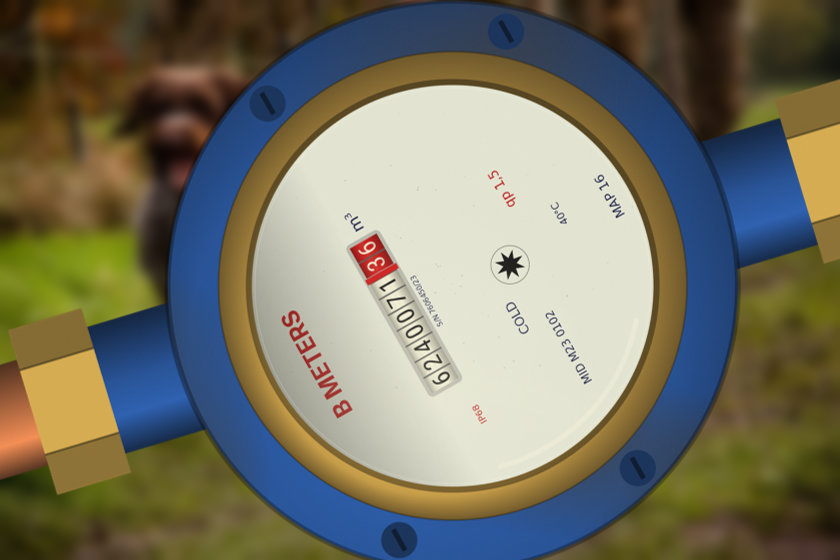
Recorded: 6240071.36 m³
